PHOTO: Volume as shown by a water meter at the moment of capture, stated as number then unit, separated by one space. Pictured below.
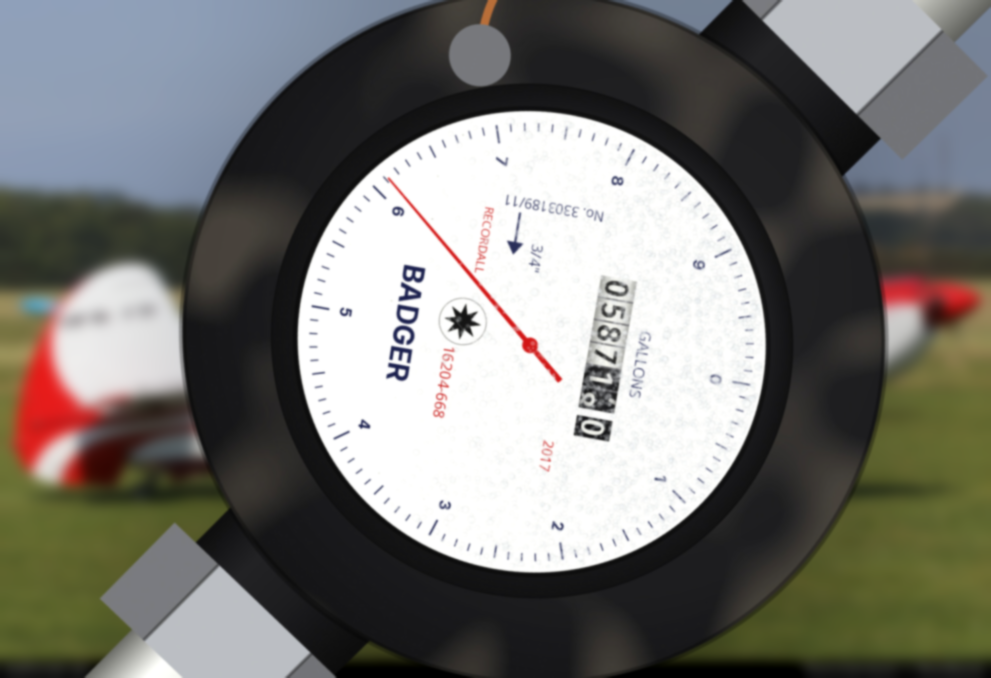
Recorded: 587176.1 gal
